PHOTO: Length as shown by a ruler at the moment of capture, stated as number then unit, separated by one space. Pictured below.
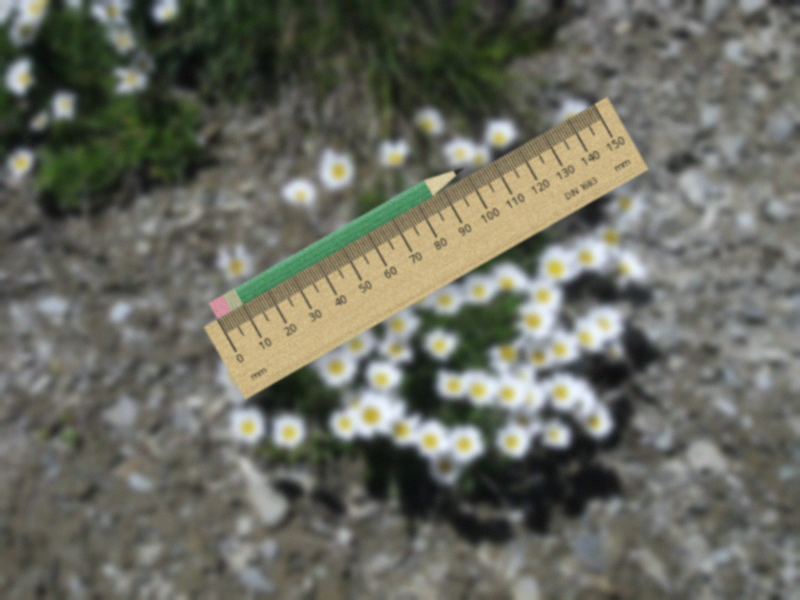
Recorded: 100 mm
